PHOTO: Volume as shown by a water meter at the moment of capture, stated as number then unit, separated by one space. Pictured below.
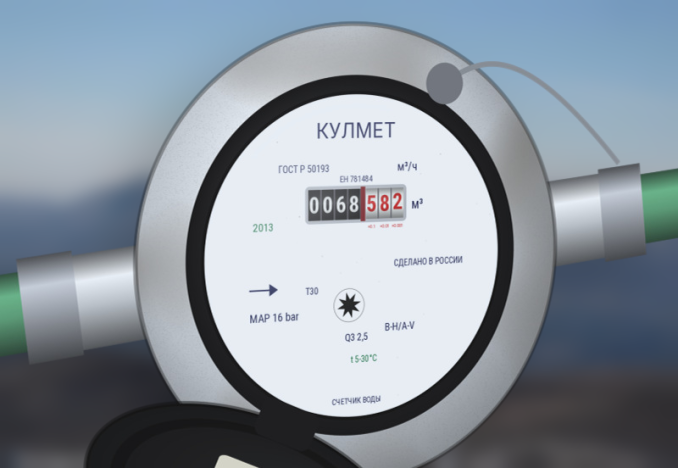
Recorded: 68.582 m³
